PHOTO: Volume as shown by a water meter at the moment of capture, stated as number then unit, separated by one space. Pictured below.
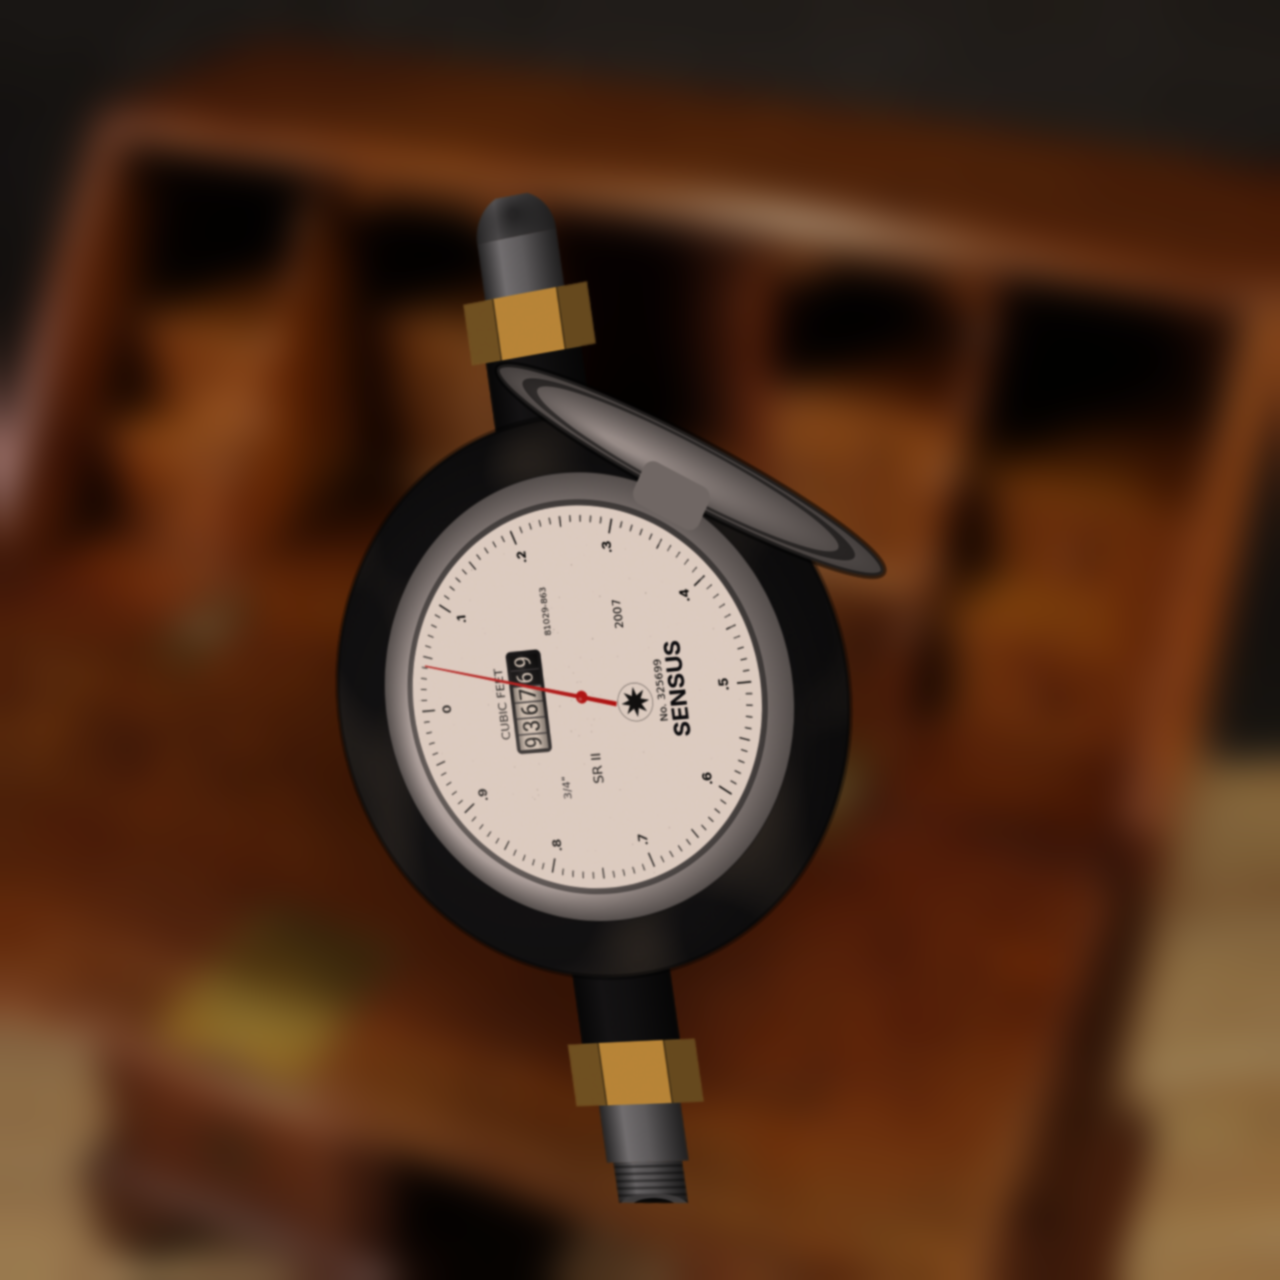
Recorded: 936769.04 ft³
